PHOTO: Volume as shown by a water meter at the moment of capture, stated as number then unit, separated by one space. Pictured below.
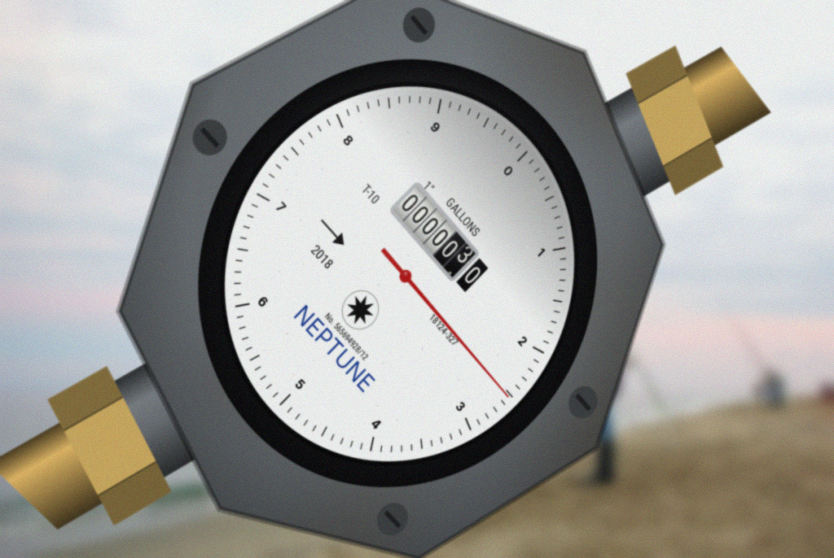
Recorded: 32.5 gal
